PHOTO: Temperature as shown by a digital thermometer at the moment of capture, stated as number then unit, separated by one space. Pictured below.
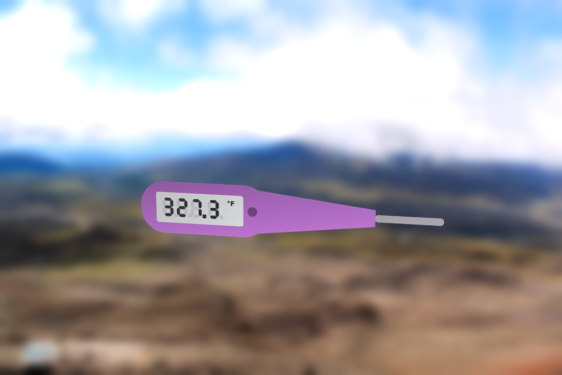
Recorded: 327.3 °F
